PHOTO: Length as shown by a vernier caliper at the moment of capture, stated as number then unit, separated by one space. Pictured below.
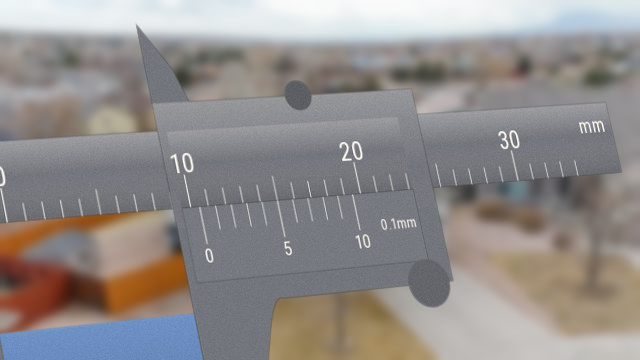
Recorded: 10.5 mm
